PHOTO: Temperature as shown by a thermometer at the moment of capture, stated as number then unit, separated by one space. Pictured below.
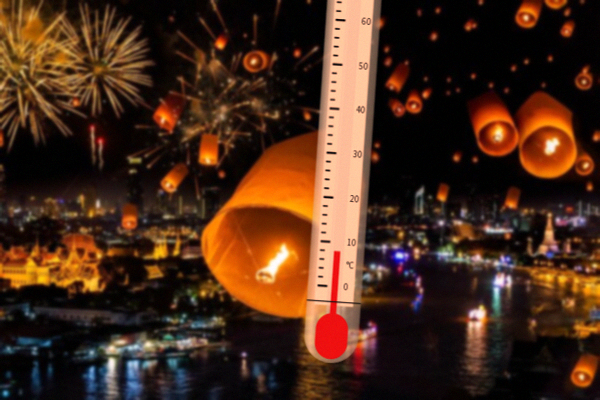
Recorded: 8 °C
